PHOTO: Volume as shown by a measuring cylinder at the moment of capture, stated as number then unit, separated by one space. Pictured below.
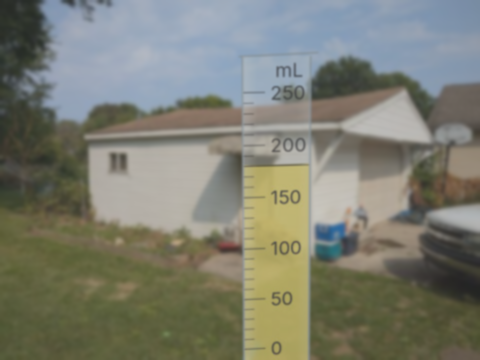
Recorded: 180 mL
